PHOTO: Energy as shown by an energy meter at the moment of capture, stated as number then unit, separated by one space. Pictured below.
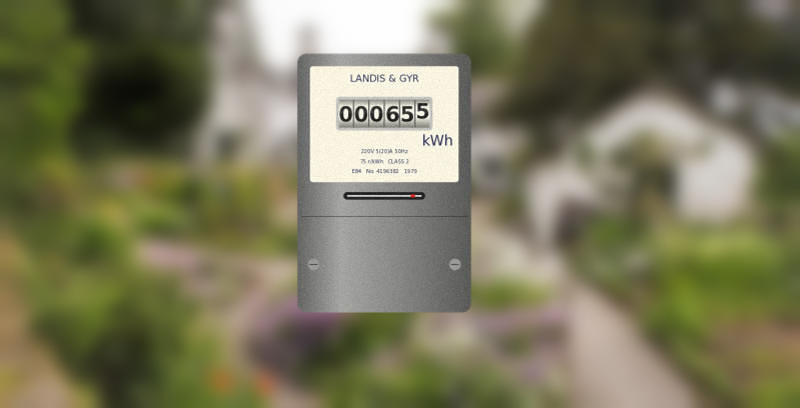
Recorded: 655 kWh
